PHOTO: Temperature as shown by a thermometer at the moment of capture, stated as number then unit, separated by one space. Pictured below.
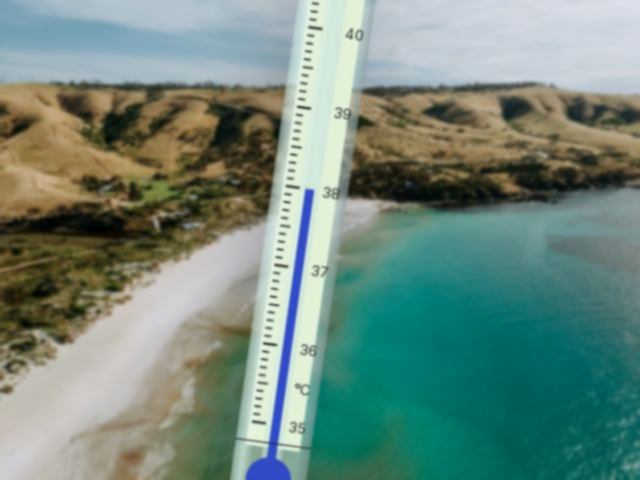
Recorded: 38 °C
